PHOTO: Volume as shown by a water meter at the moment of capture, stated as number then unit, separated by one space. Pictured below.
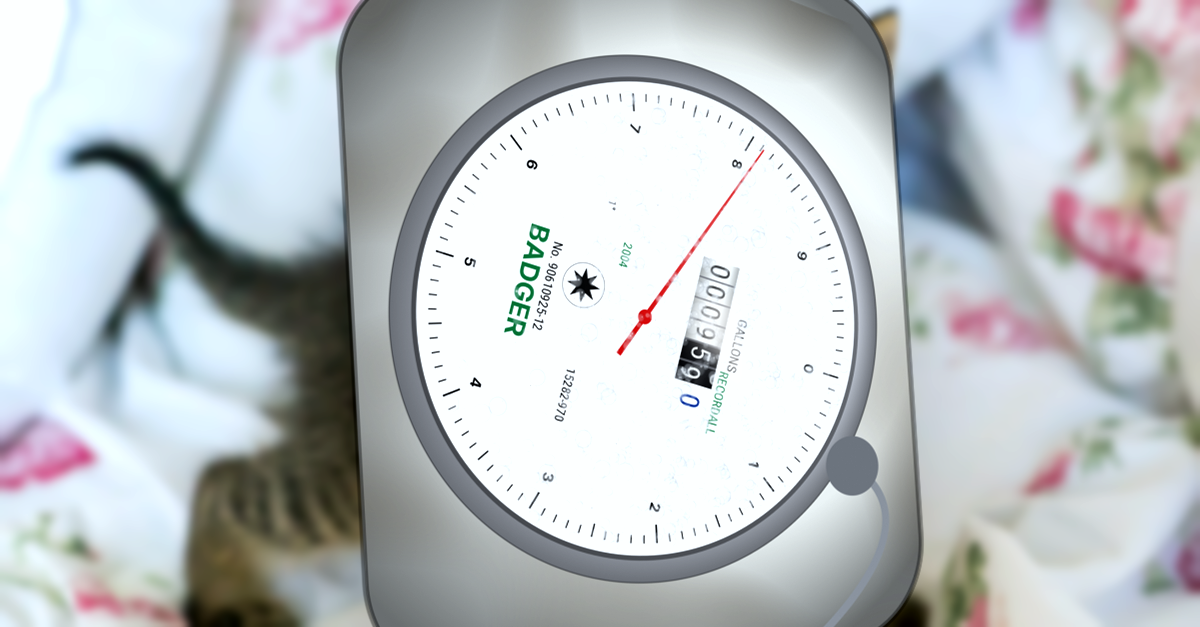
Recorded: 9588.1 gal
